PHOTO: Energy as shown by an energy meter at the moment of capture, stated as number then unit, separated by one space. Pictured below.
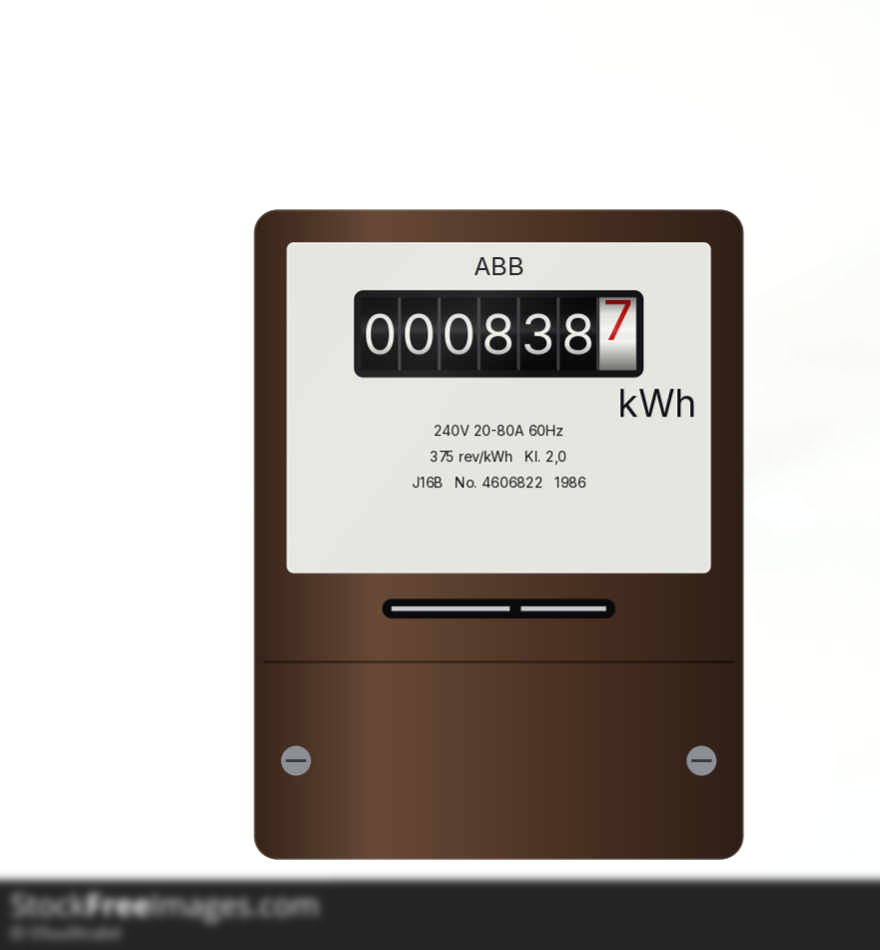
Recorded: 838.7 kWh
